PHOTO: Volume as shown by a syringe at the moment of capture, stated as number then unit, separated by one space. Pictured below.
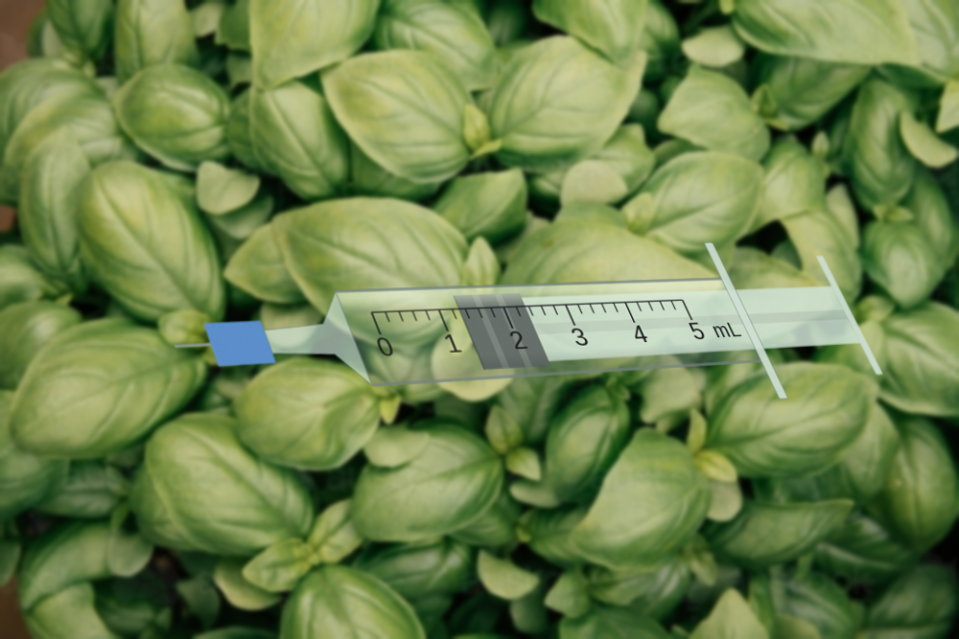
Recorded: 1.3 mL
